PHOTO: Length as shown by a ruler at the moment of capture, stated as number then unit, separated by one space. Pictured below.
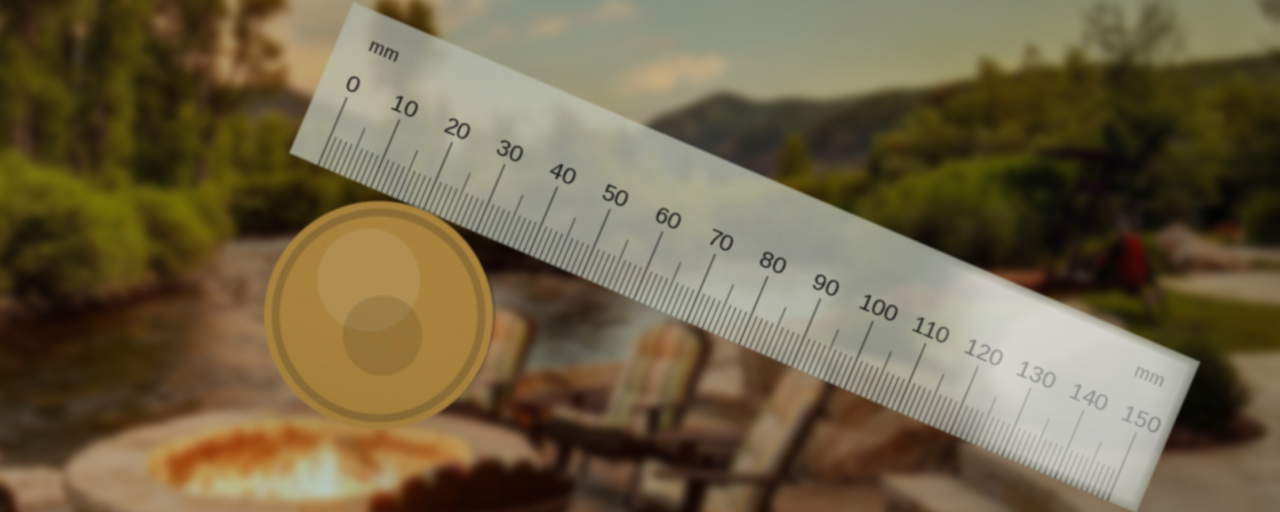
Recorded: 40 mm
